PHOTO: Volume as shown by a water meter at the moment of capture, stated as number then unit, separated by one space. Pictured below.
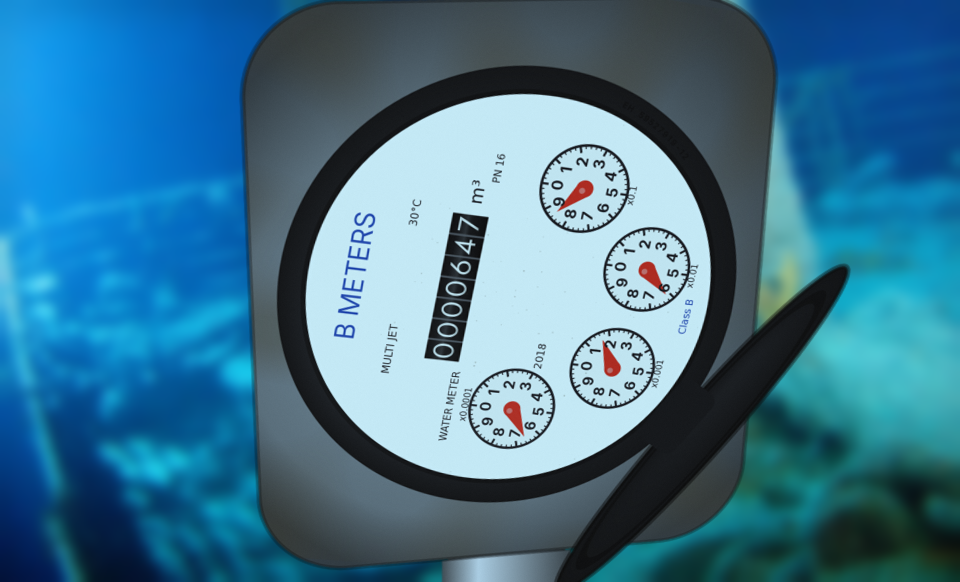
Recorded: 647.8616 m³
